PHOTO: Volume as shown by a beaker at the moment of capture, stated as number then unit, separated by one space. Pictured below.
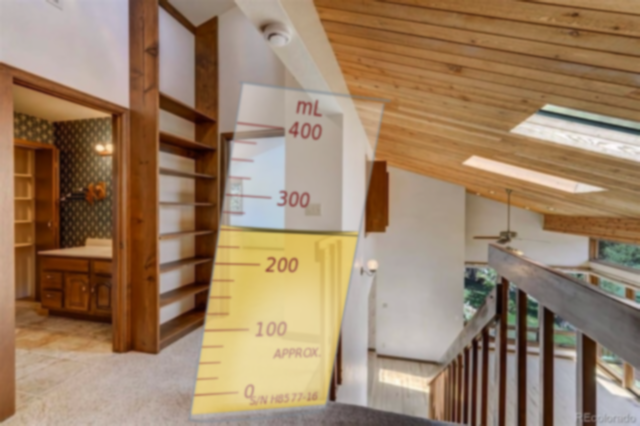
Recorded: 250 mL
